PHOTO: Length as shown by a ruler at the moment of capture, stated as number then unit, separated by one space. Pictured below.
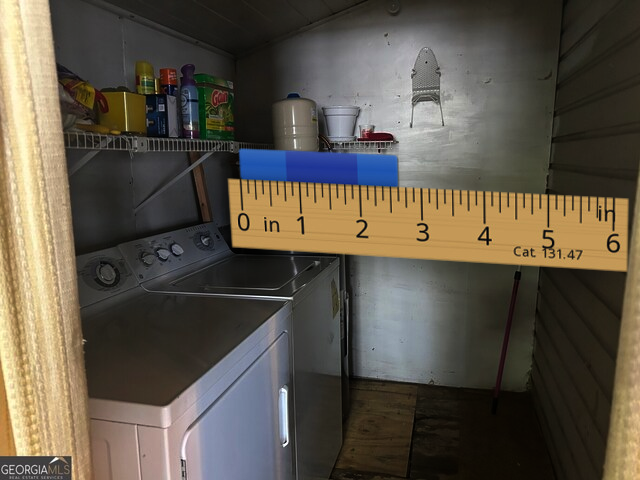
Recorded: 2.625 in
